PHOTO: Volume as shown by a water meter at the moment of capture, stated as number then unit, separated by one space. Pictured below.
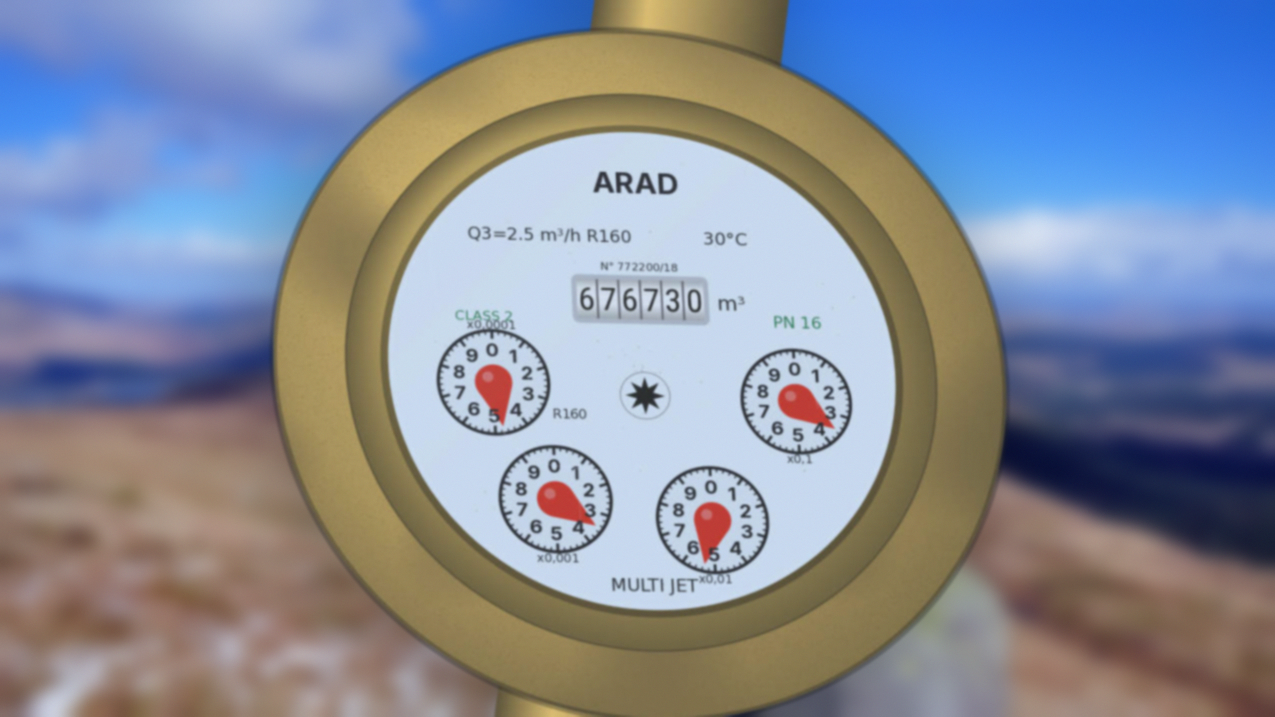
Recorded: 676730.3534 m³
